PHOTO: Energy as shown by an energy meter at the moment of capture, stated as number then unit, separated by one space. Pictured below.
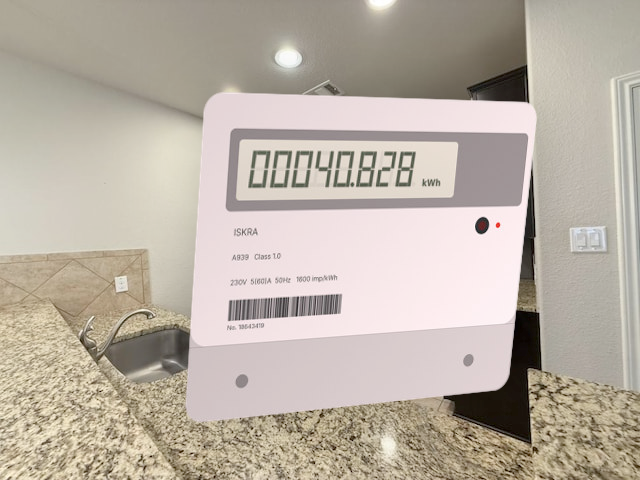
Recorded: 40.828 kWh
